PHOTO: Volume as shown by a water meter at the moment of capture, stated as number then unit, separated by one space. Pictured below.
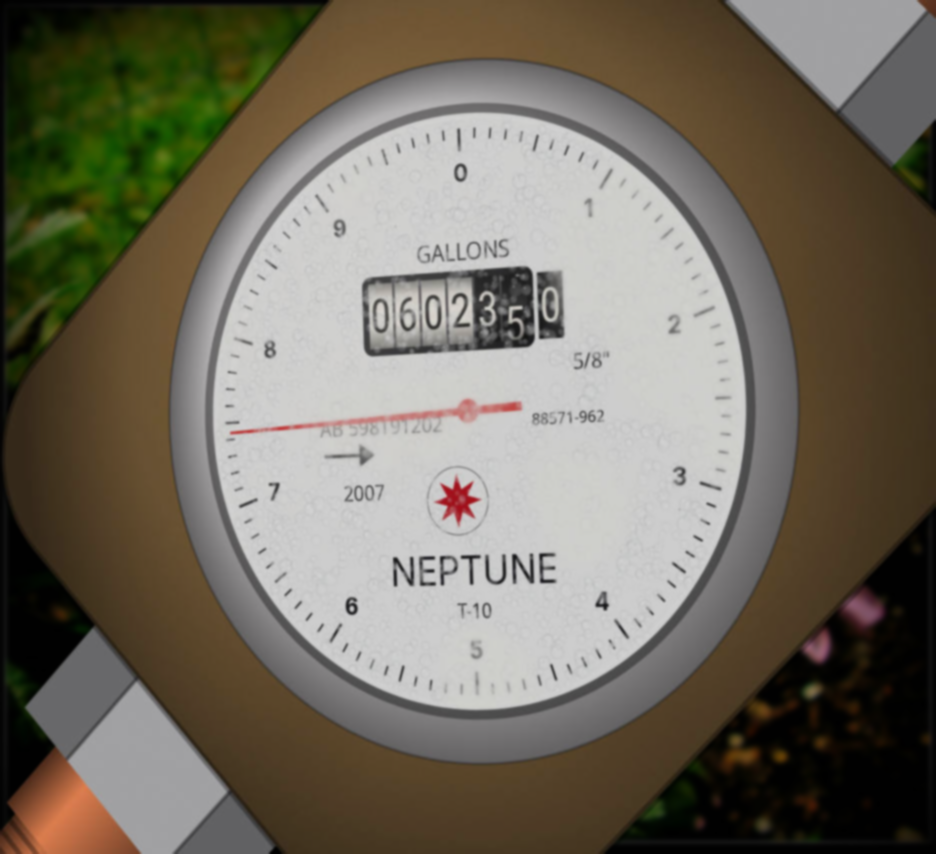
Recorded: 602347.4 gal
